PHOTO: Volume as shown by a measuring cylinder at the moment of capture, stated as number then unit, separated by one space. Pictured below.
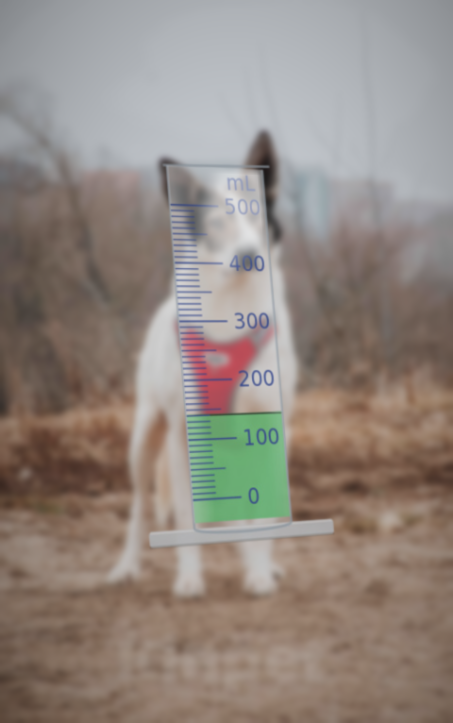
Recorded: 140 mL
